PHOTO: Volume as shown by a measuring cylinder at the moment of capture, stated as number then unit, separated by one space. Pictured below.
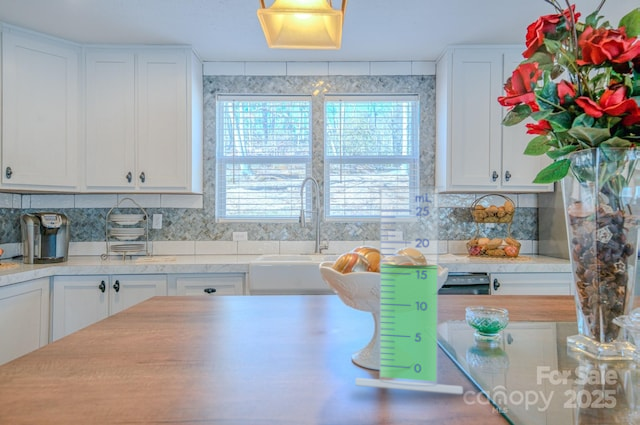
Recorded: 16 mL
